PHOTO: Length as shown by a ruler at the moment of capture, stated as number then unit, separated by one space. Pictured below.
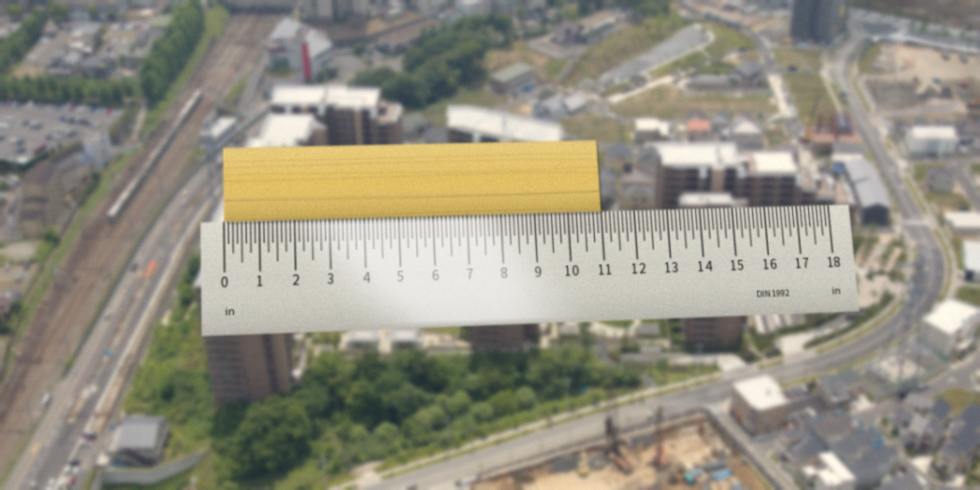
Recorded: 11 in
